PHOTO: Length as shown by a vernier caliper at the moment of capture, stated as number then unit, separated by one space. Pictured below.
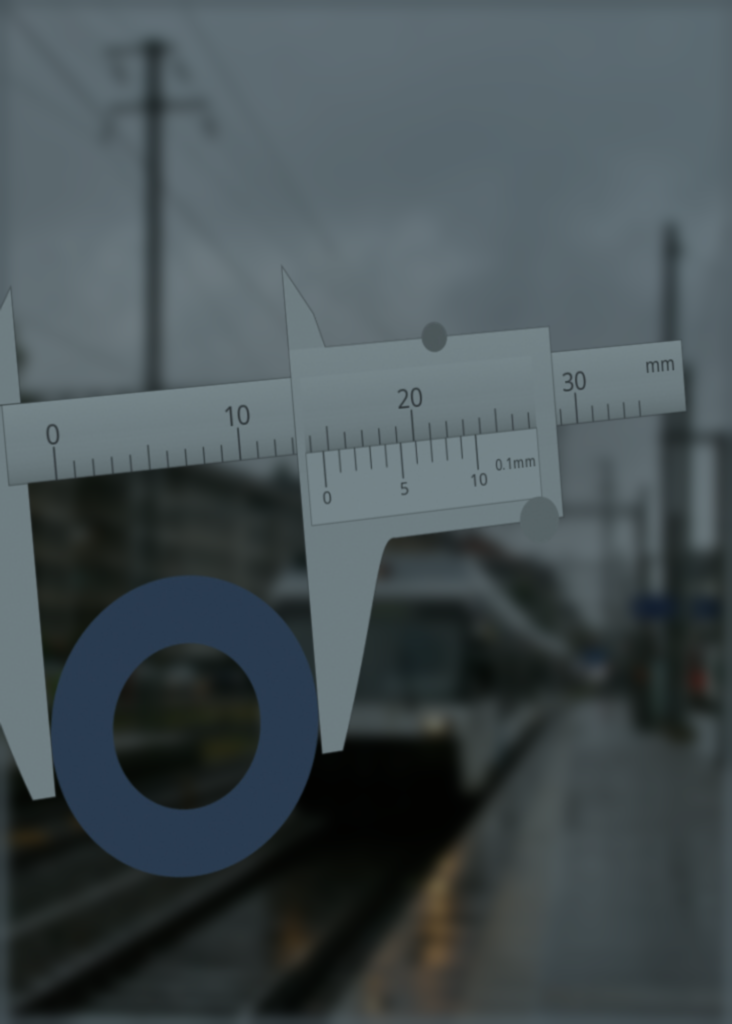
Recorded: 14.7 mm
